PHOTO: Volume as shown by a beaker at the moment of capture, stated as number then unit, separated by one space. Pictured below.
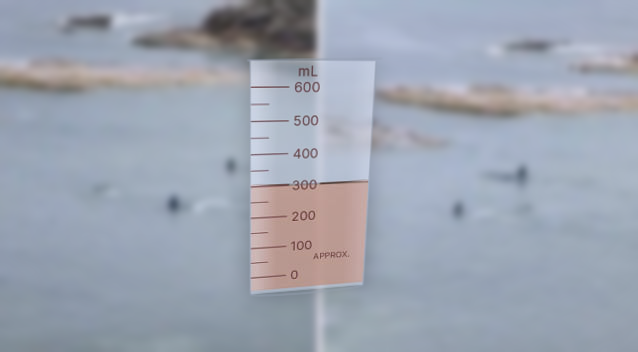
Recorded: 300 mL
